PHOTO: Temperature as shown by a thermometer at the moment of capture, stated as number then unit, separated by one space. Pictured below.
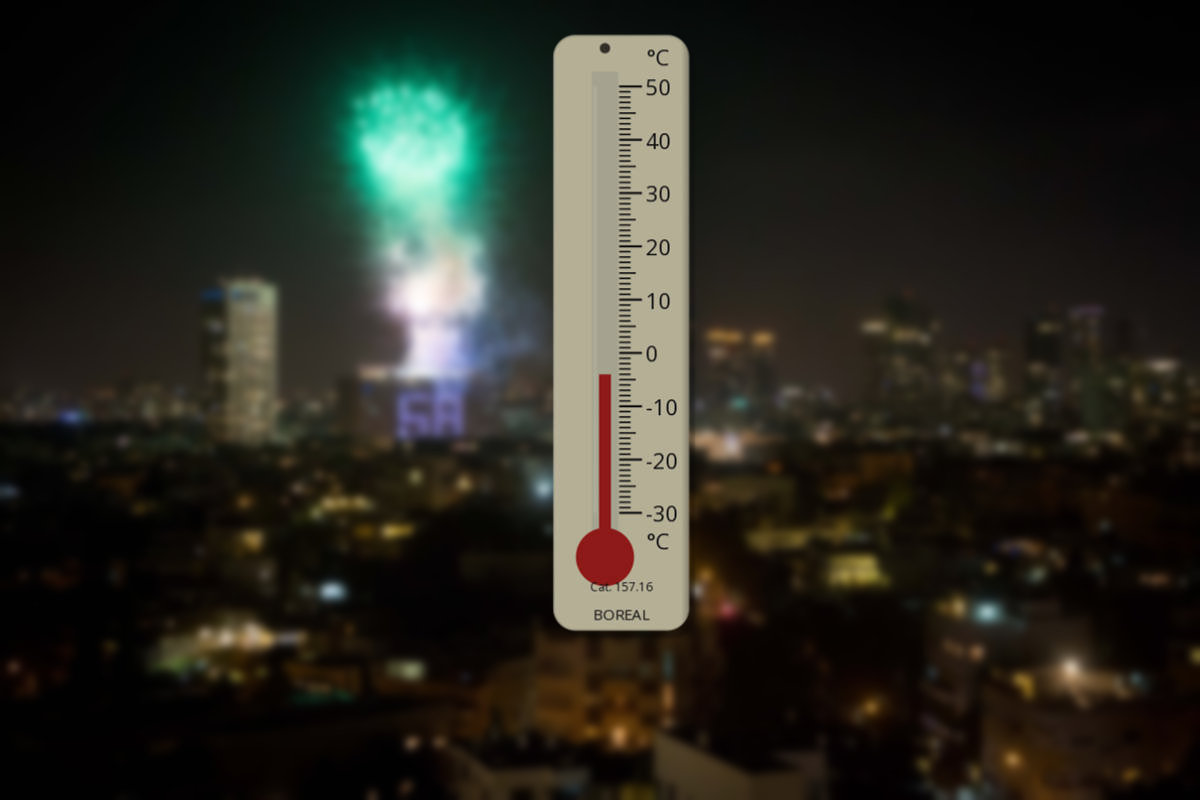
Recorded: -4 °C
